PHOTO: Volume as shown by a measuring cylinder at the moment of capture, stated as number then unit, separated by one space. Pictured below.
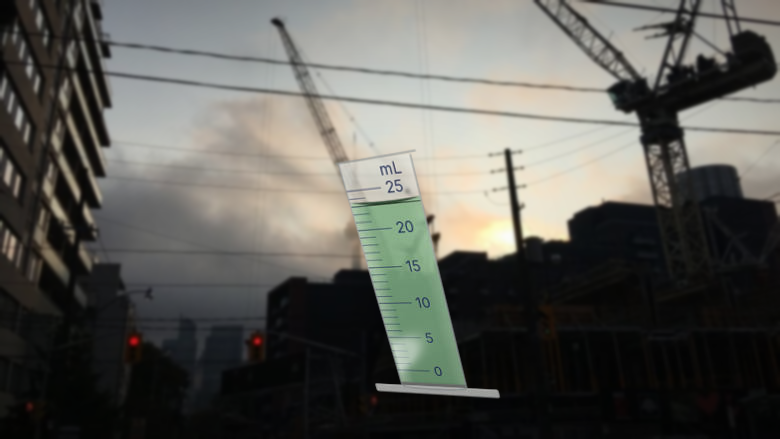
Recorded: 23 mL
